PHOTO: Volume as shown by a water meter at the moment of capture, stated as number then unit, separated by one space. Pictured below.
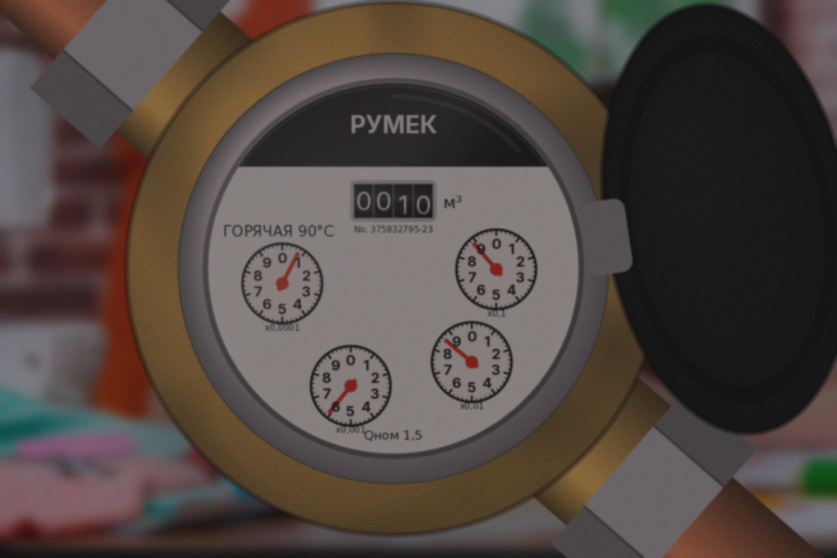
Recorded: 9.8860 m³
